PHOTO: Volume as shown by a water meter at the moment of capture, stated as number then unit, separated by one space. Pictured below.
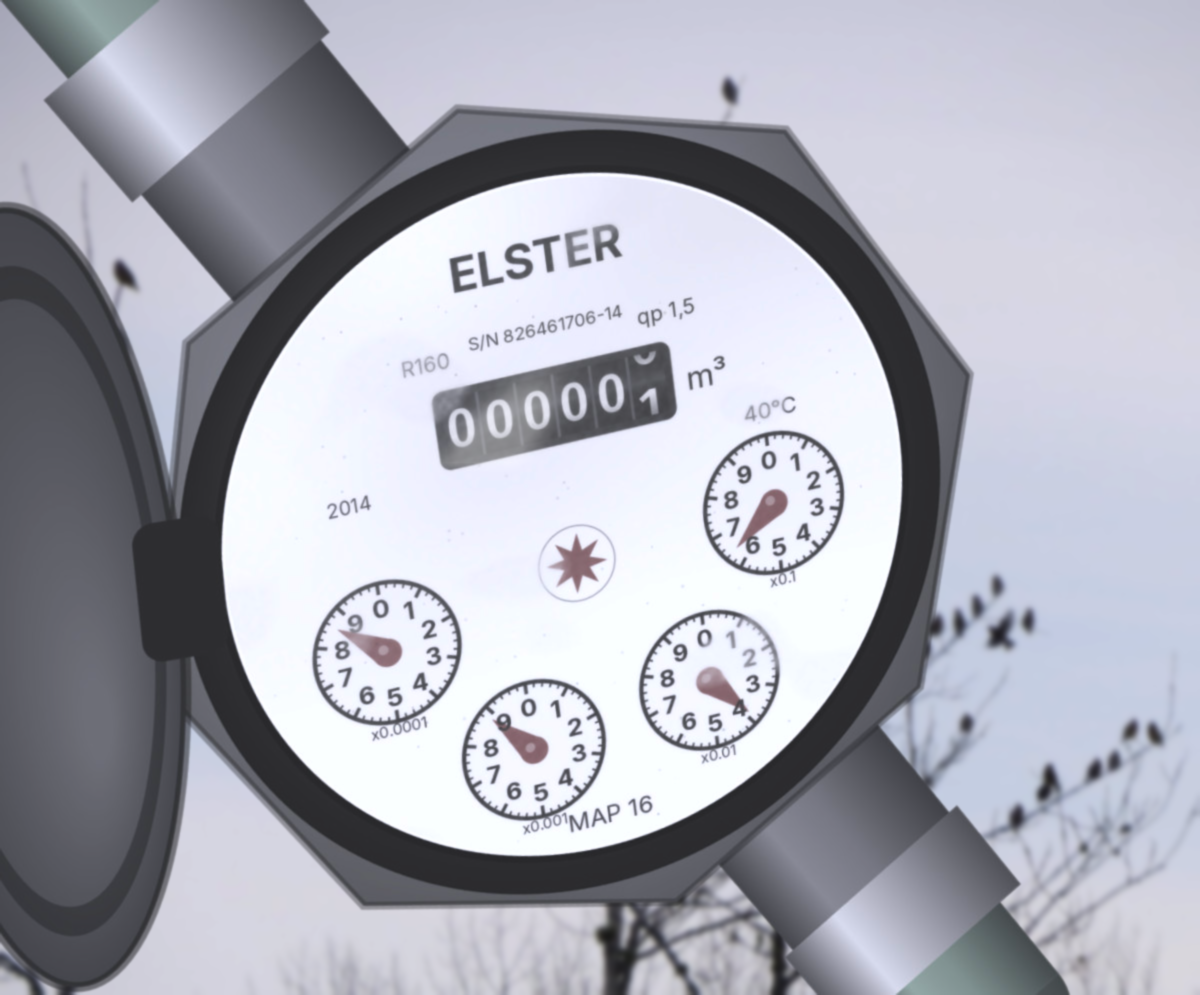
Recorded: 0.6388 m³
